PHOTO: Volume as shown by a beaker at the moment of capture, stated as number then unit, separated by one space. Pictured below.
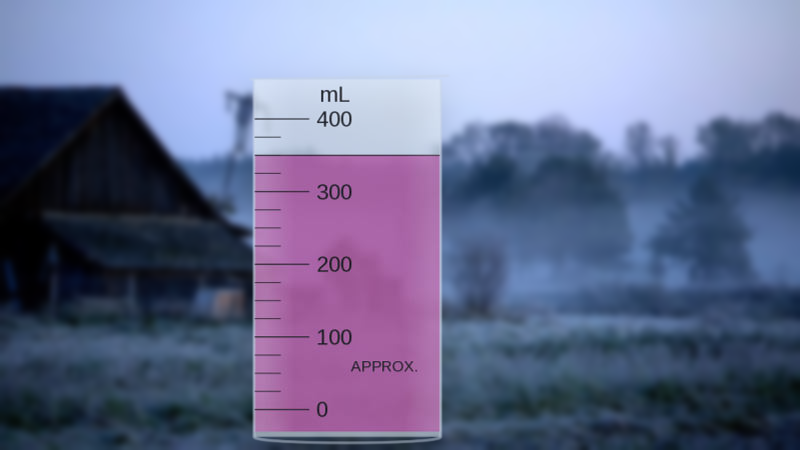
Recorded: 350 mL
